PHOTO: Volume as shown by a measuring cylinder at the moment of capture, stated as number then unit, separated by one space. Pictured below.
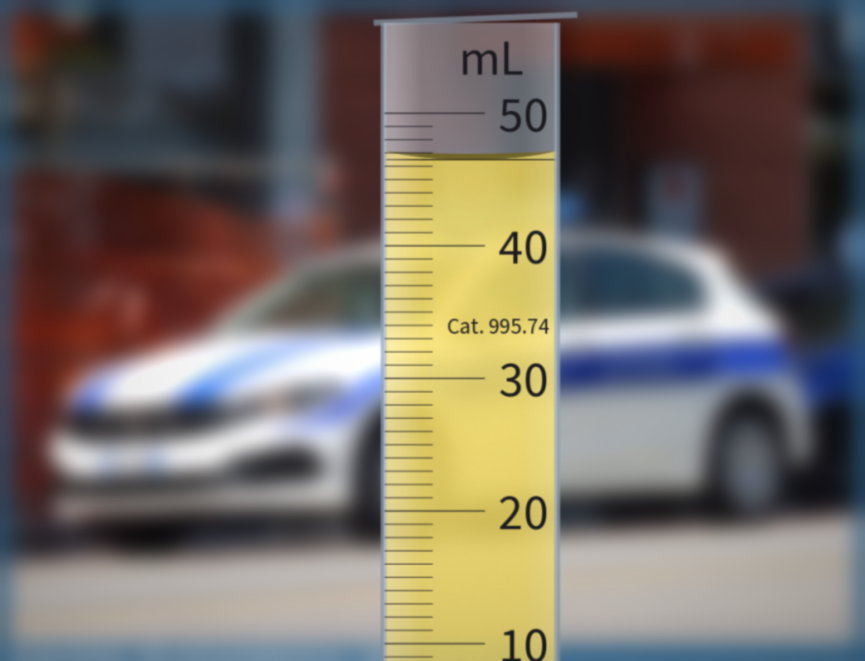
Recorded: 46.5 mL
